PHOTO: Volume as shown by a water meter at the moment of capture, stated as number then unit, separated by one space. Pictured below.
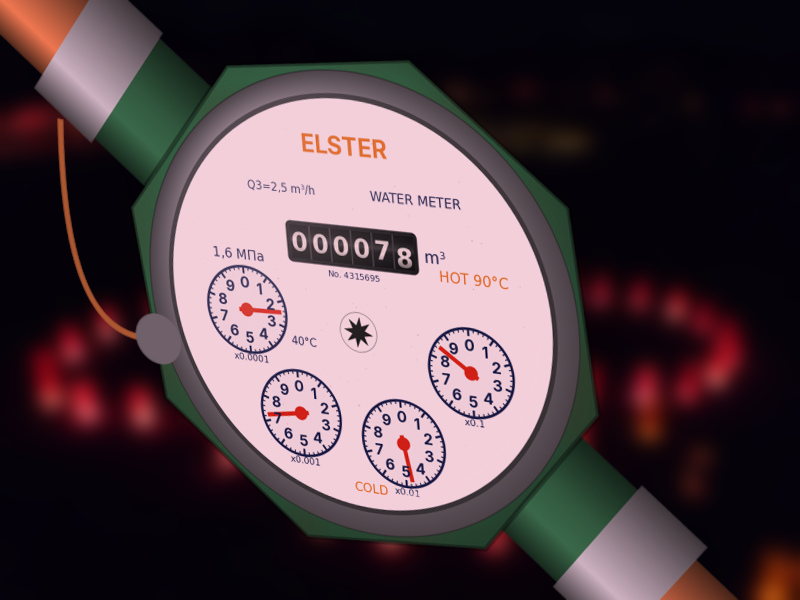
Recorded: 77.8472 m³
